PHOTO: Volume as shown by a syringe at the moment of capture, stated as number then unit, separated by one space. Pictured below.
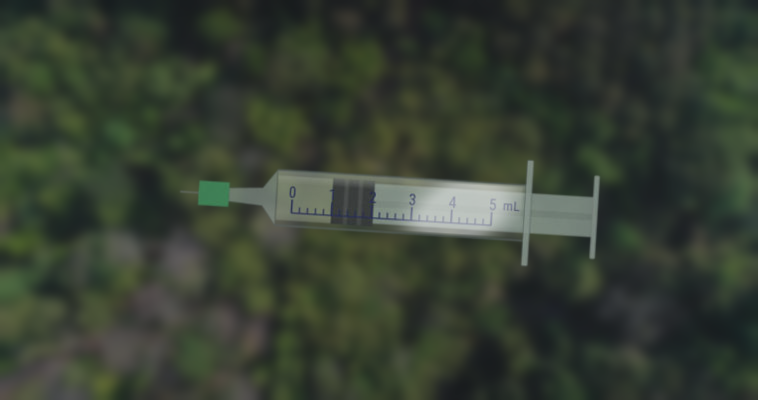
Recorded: 1 mL
